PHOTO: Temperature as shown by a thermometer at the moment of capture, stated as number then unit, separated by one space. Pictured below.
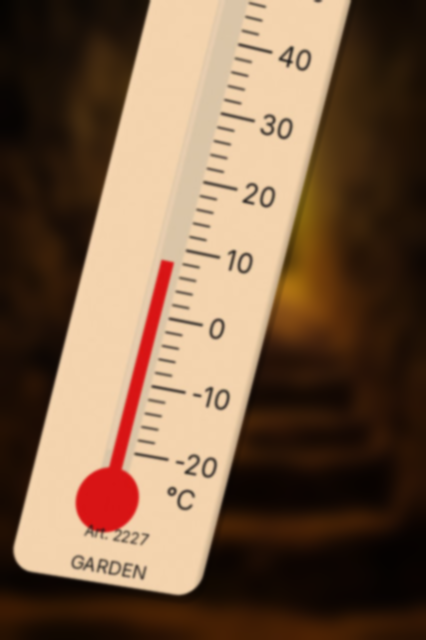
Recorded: 8 °C
